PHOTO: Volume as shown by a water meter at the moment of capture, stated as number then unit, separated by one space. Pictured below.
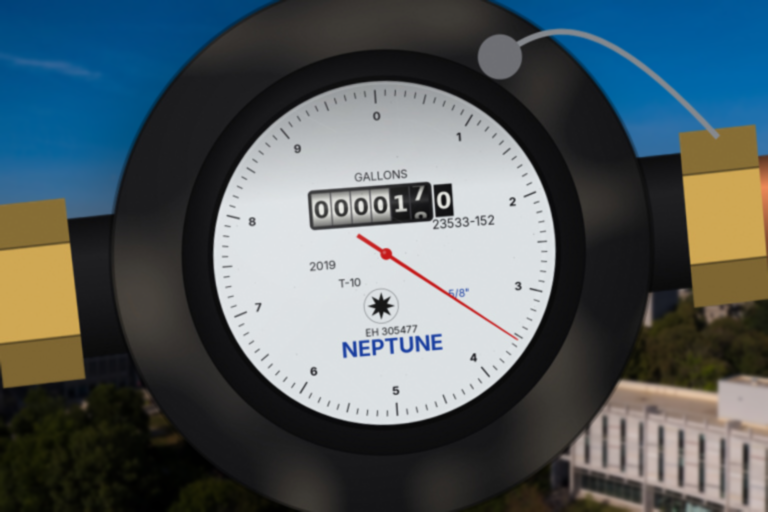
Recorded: 173.5 gal
